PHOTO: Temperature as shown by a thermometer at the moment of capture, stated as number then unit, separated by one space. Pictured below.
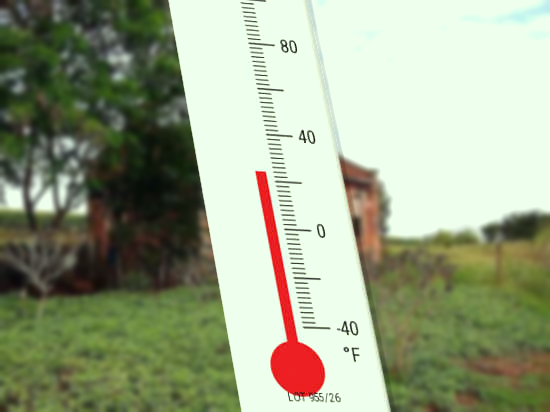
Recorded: 24 °F
